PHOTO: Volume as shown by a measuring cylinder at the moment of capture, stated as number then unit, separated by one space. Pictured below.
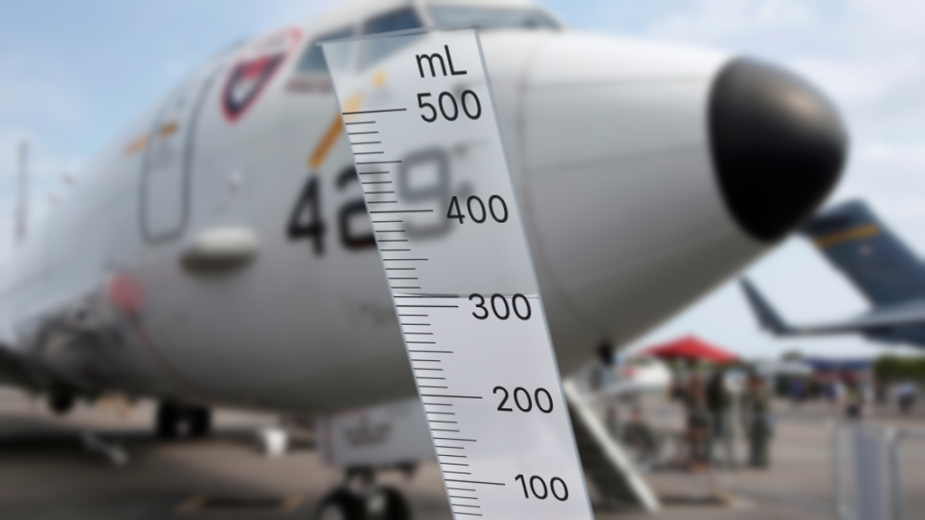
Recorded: 310 mL
